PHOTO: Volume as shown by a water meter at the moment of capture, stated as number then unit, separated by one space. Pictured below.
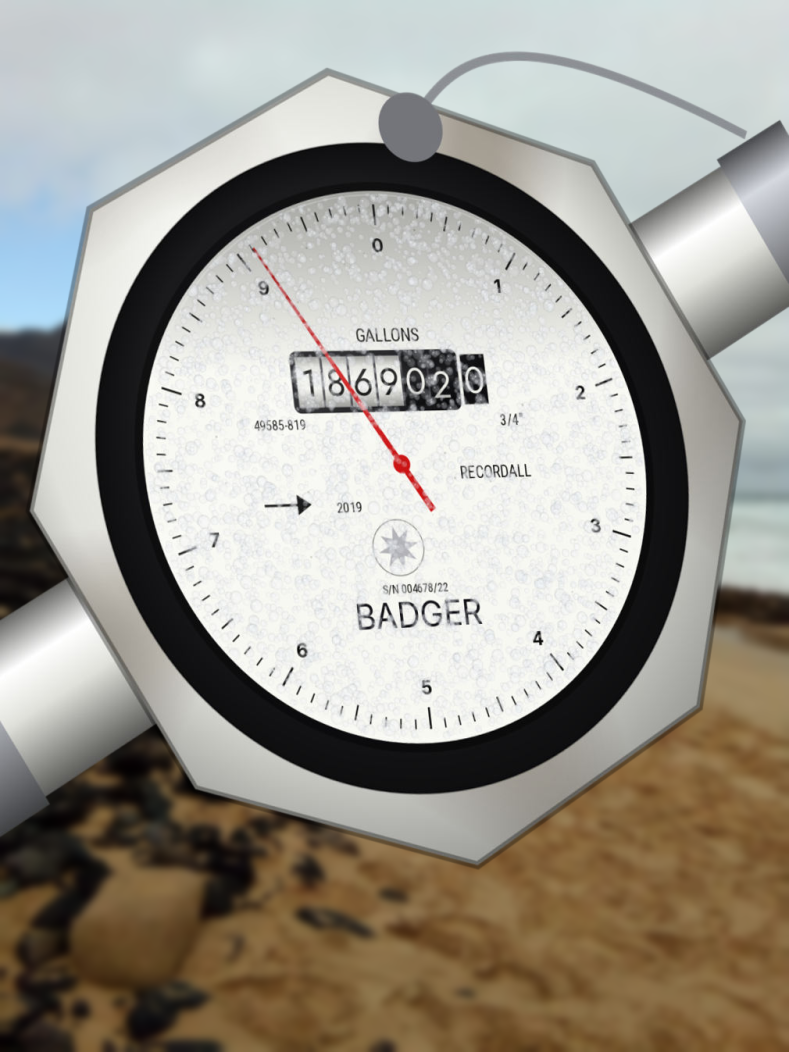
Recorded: 1869019.1 gal
